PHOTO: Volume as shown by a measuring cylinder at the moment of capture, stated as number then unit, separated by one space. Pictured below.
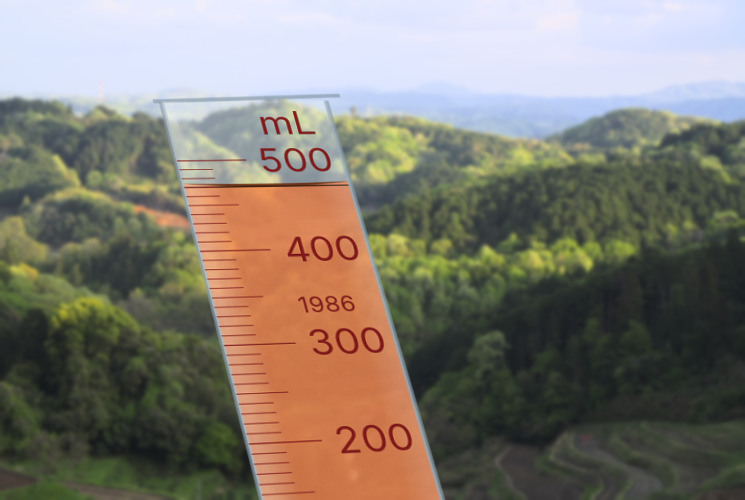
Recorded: 470 mL
